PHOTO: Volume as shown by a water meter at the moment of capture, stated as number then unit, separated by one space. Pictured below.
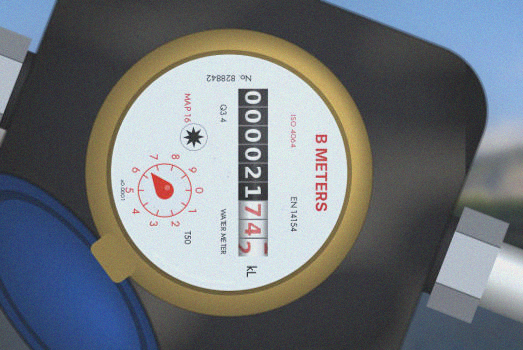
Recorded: 21.7416 kL
